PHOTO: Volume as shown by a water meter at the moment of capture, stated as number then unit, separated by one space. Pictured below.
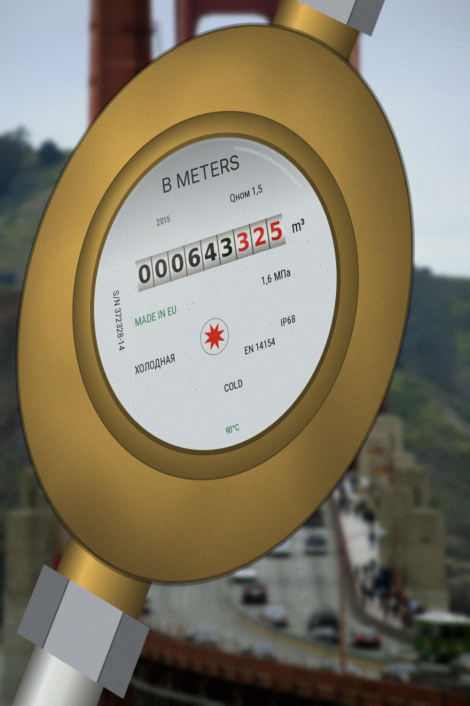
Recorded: 643.325 m³
